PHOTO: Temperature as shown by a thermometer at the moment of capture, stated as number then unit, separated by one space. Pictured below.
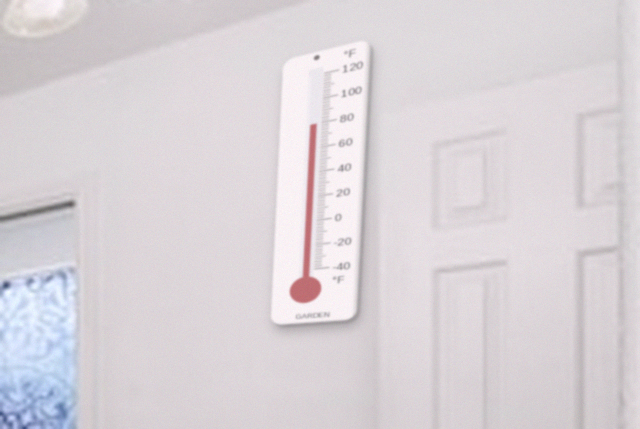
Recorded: 80 °F
